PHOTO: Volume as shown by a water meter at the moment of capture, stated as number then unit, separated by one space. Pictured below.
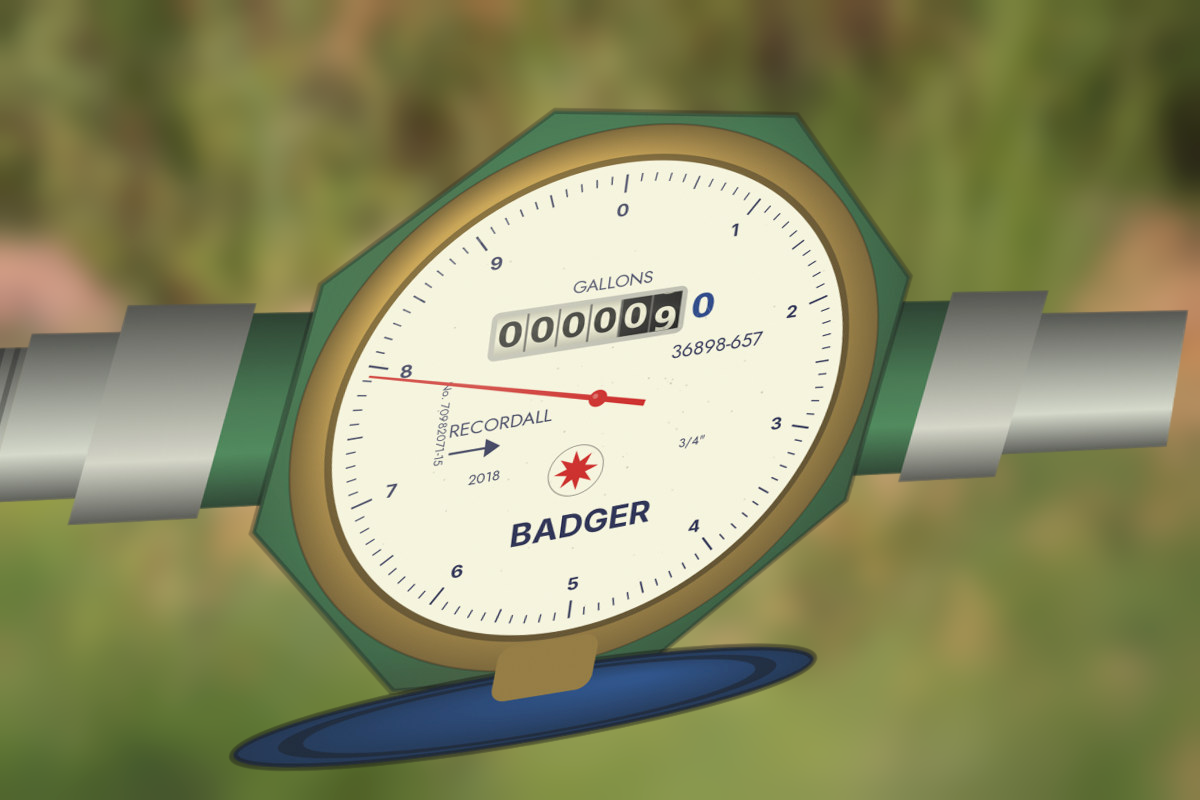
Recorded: 87.9 gal
